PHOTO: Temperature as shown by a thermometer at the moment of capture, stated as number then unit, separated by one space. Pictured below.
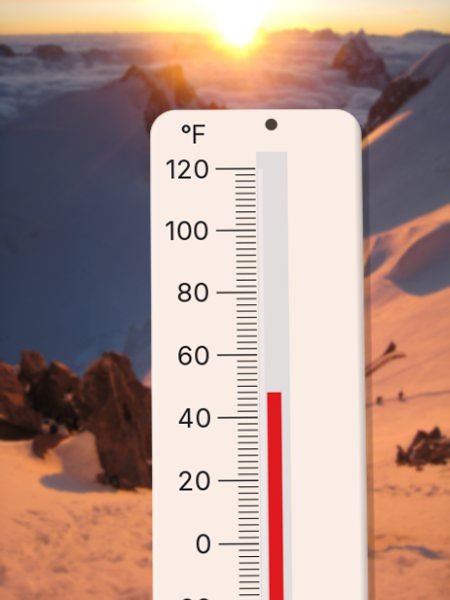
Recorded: 48 °F
